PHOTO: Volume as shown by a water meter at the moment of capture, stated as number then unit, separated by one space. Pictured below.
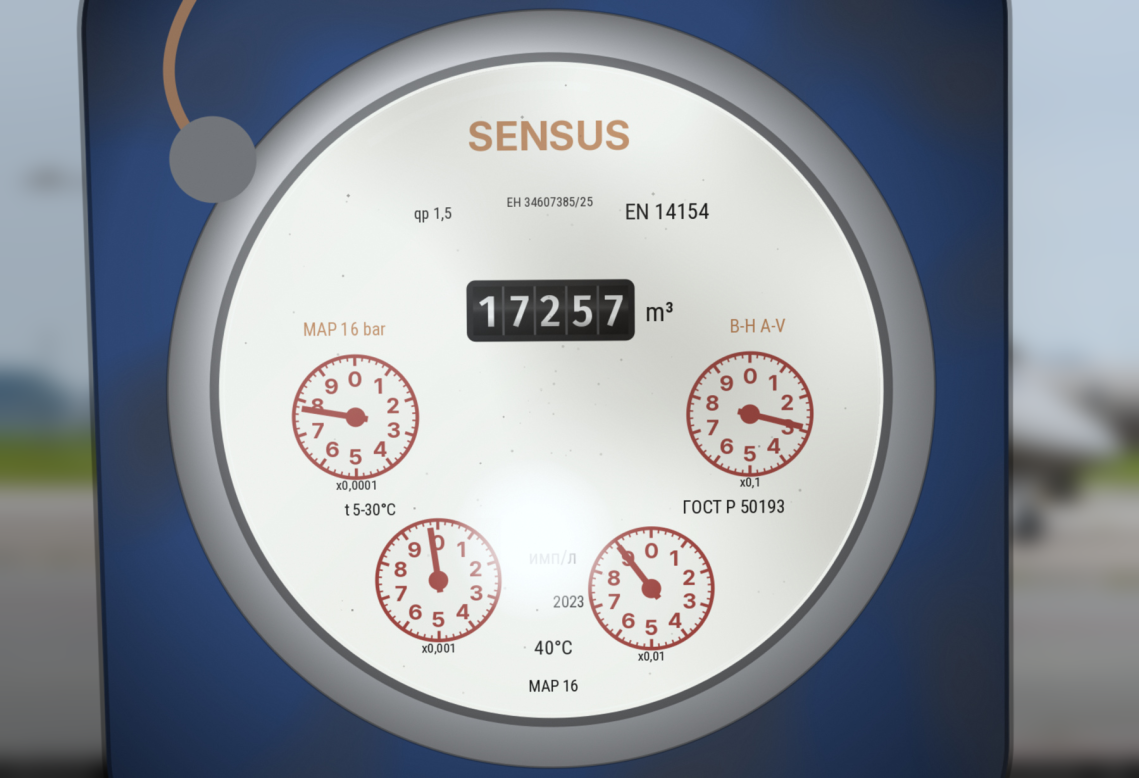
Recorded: 17257.2897 m³
